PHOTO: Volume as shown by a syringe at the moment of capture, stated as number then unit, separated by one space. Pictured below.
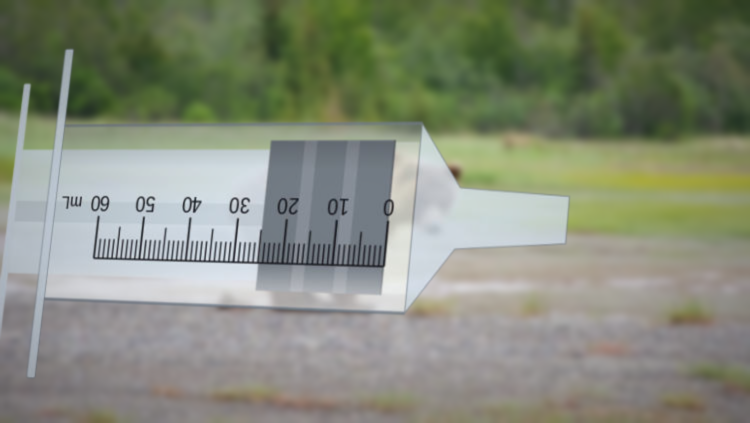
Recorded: 0 mL
